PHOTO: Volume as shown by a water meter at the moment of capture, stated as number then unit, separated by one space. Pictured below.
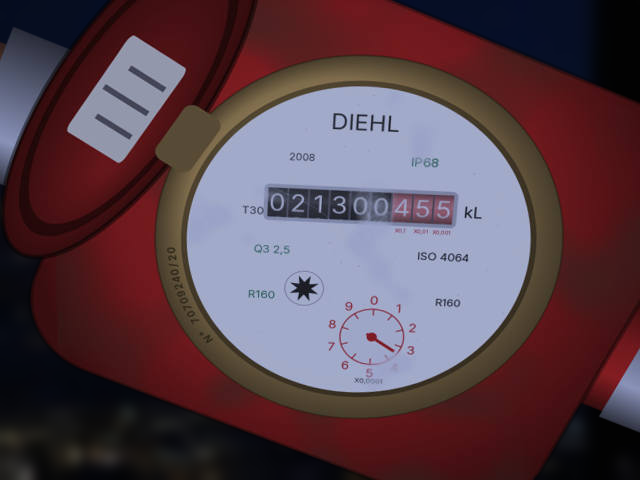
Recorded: 21300.4553 kL
